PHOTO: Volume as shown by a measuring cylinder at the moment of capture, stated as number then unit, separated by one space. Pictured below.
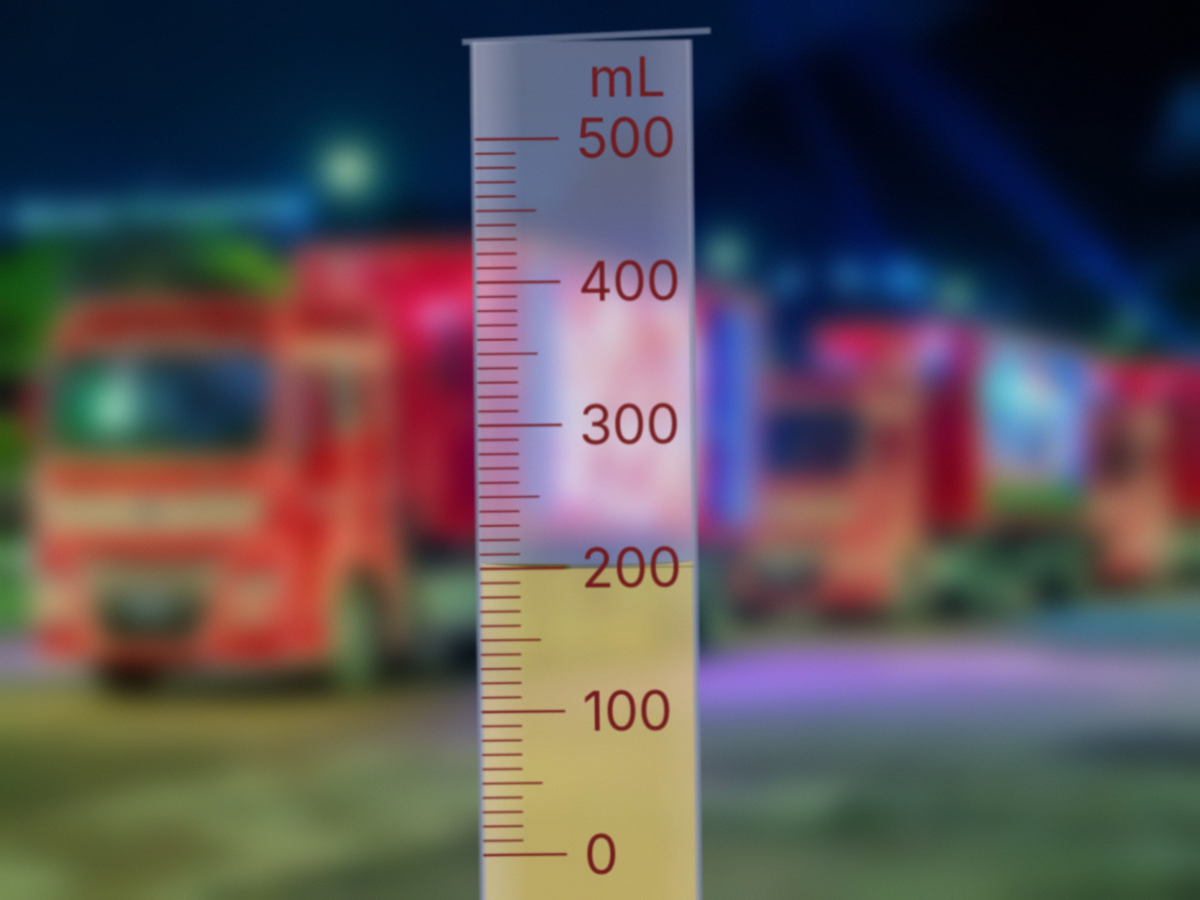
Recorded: 200 mL
